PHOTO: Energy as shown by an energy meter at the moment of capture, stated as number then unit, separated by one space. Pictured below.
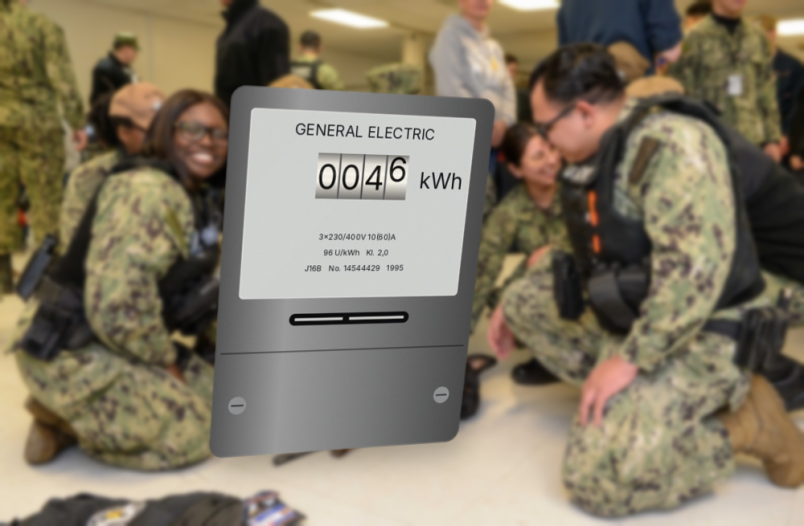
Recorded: 46 kWh
